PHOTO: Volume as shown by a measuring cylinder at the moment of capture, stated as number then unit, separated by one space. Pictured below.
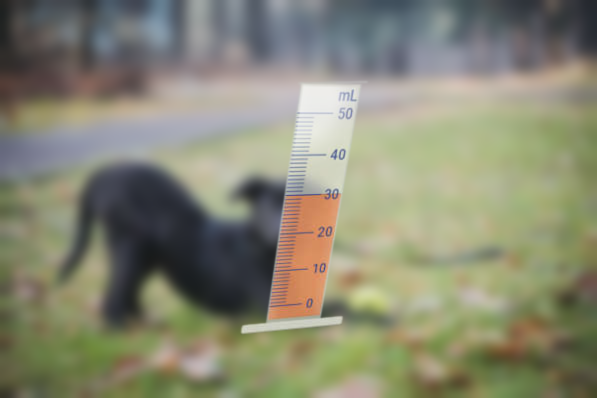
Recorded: 30 mL
